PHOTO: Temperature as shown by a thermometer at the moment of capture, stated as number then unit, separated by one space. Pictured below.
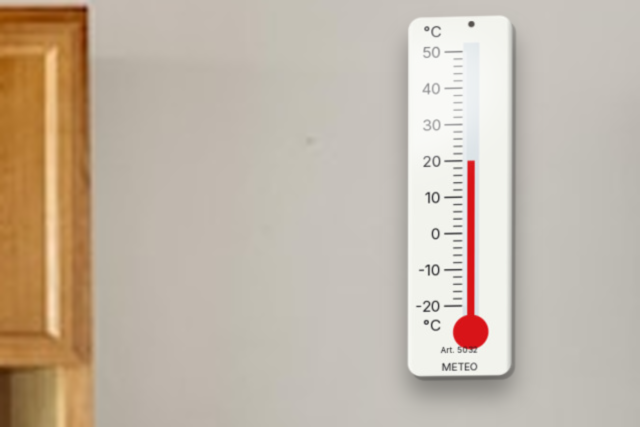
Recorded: 20 °C
